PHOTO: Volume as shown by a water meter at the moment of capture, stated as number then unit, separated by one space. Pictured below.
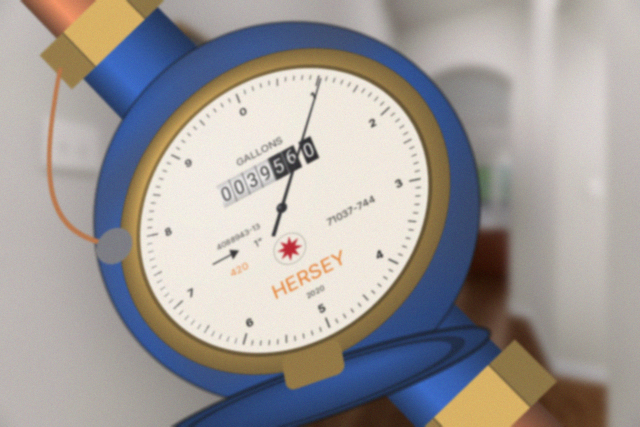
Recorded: 39561.0 gal
